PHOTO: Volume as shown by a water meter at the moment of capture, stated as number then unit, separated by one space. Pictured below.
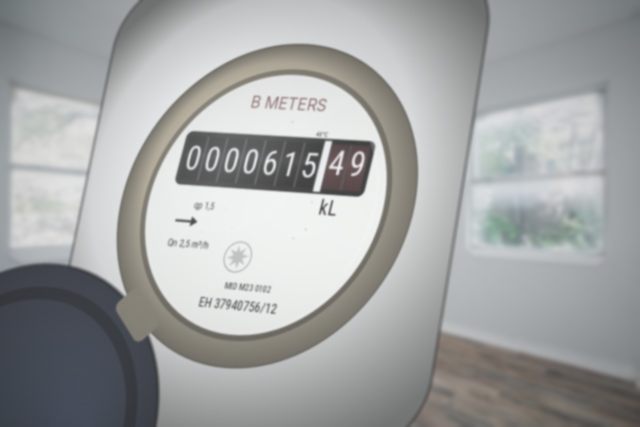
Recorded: 615.49 kL
